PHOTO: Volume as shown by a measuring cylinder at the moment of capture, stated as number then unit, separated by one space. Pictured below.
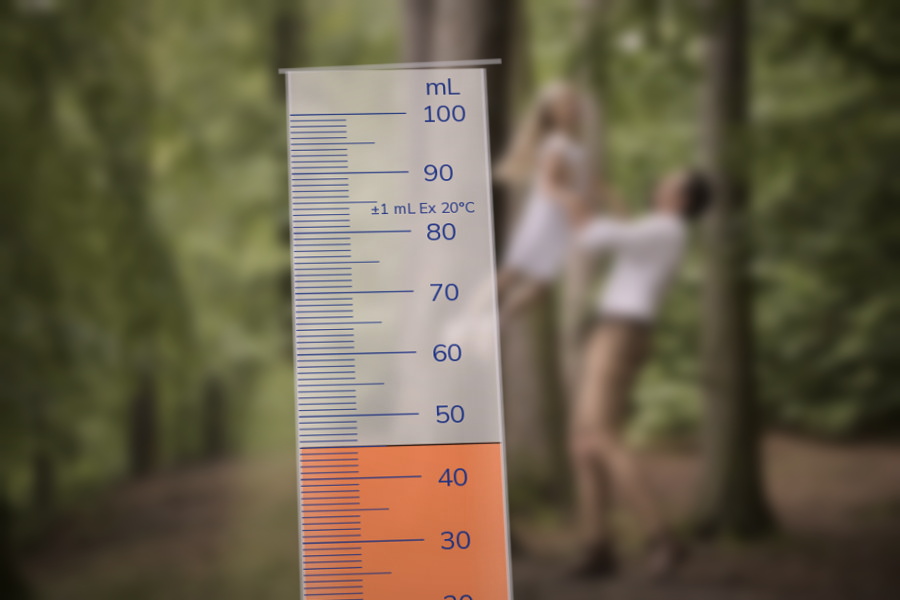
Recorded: 45 mL
